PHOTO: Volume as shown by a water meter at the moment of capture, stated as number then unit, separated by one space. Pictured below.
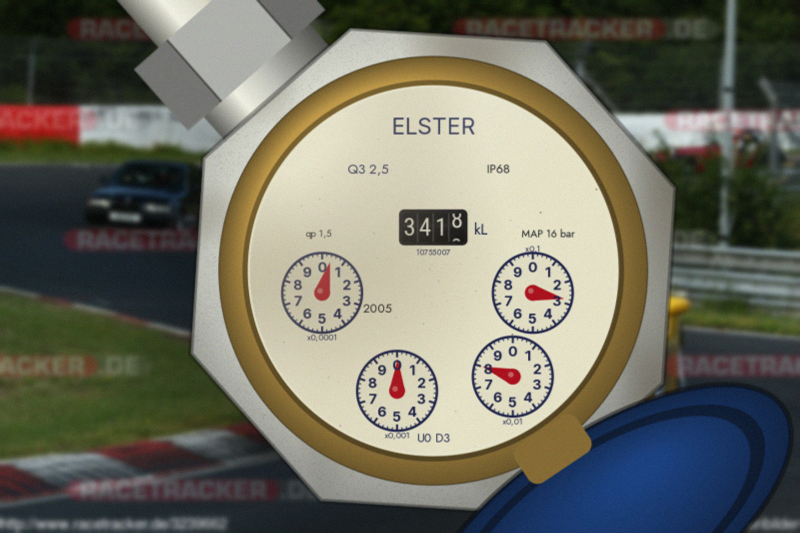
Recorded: 3418.2800 kL
